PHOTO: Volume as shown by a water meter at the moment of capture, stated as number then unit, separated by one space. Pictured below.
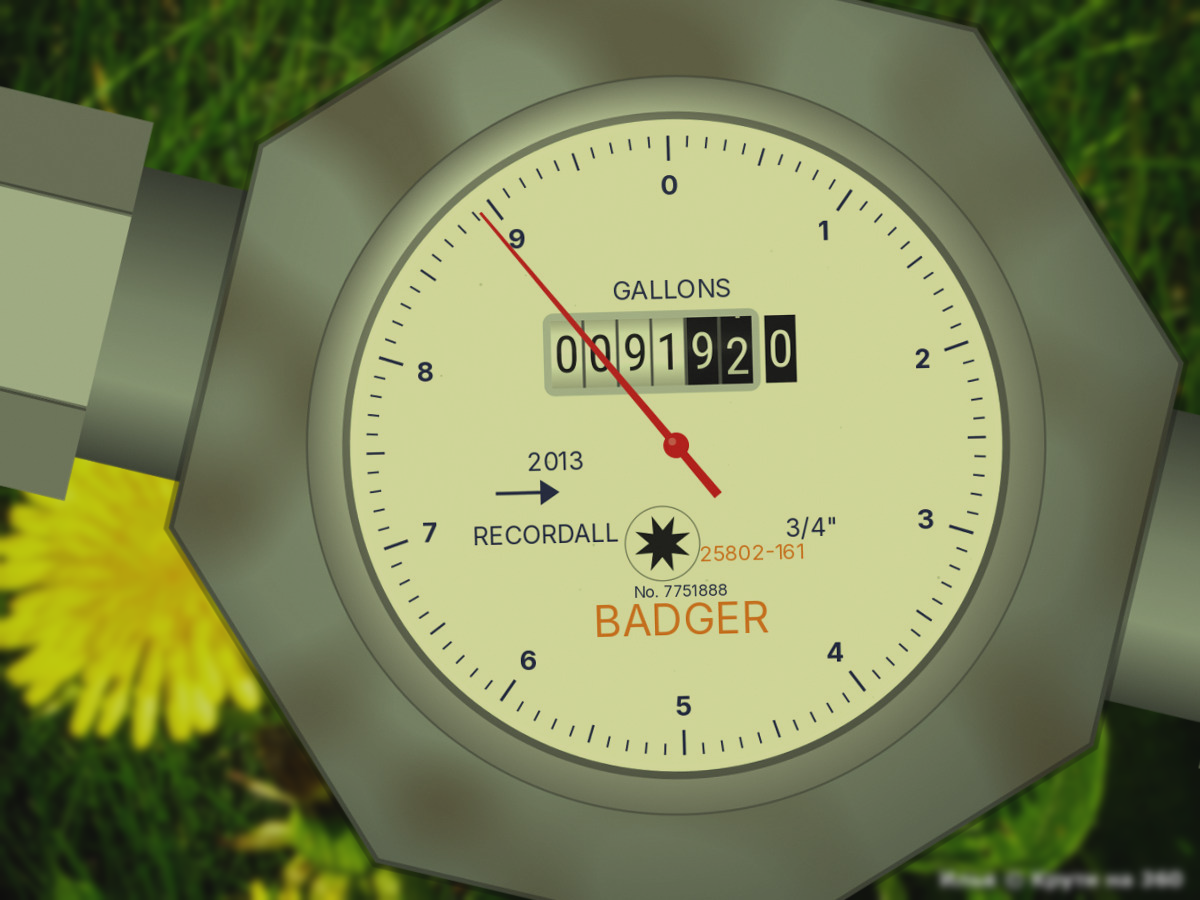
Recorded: 91918.9 gal
